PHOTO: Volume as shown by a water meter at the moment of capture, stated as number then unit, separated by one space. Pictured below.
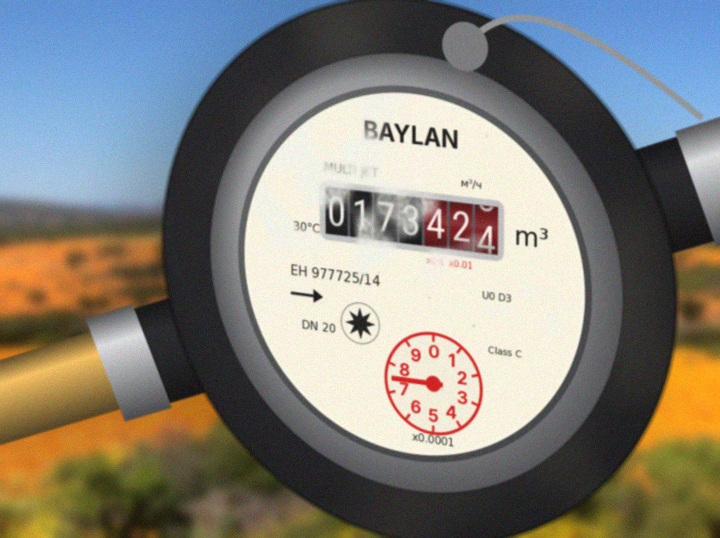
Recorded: 173.4237 m³
